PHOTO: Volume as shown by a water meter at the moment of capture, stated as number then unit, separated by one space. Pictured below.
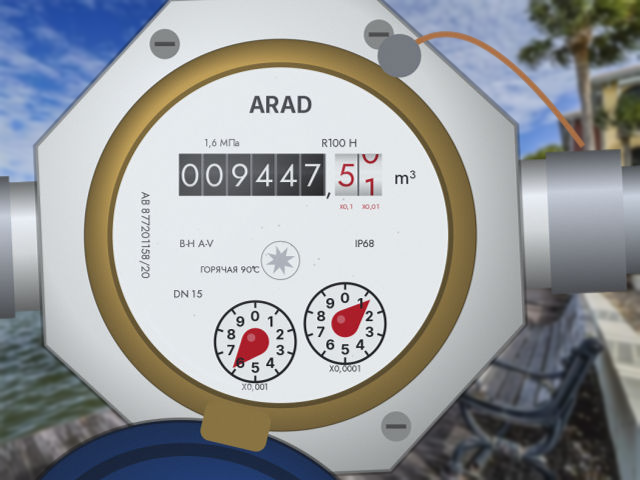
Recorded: 9447.5061 m³
